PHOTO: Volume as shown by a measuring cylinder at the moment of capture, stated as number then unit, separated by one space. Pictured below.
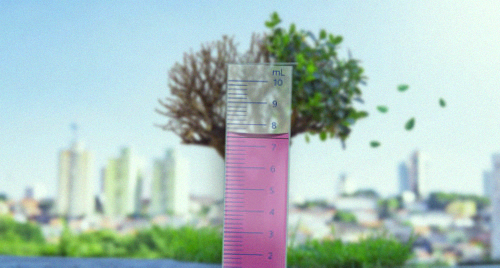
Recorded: 7.4 mL
